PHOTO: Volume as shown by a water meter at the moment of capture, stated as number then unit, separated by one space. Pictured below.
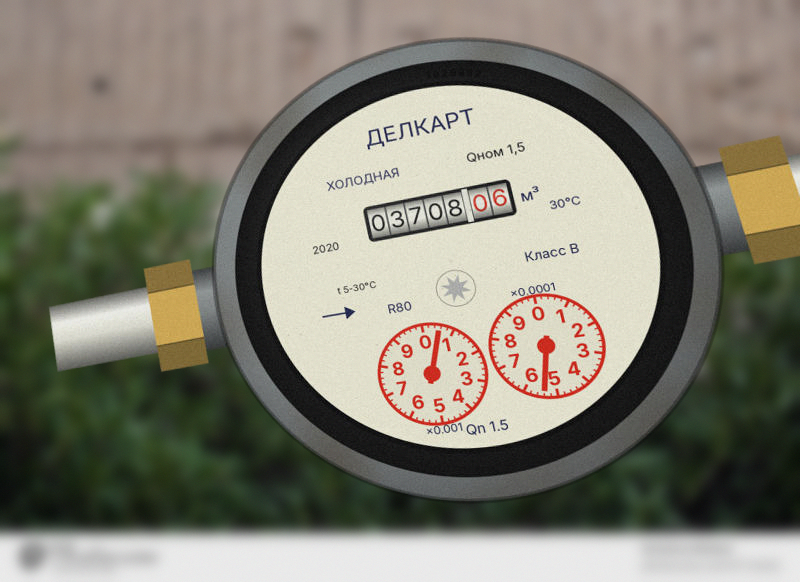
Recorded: 3708.0605 m³
